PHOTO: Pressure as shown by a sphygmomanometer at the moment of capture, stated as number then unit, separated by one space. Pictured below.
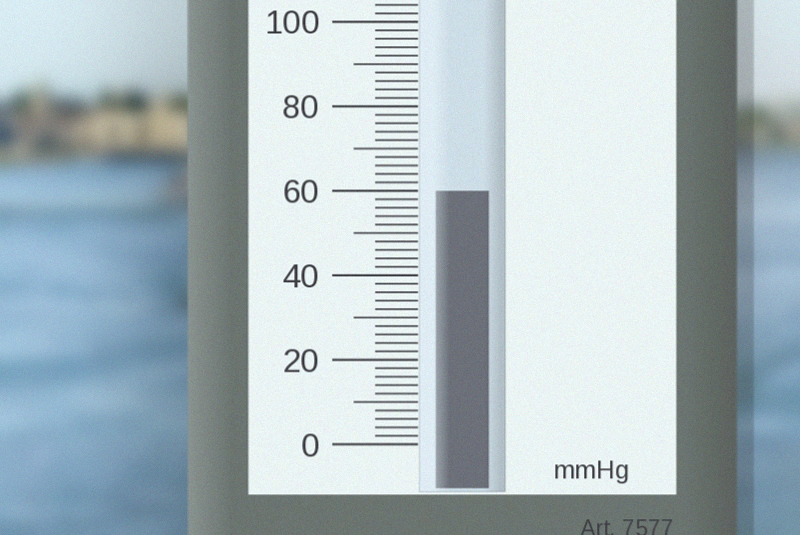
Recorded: 60 mmHg
